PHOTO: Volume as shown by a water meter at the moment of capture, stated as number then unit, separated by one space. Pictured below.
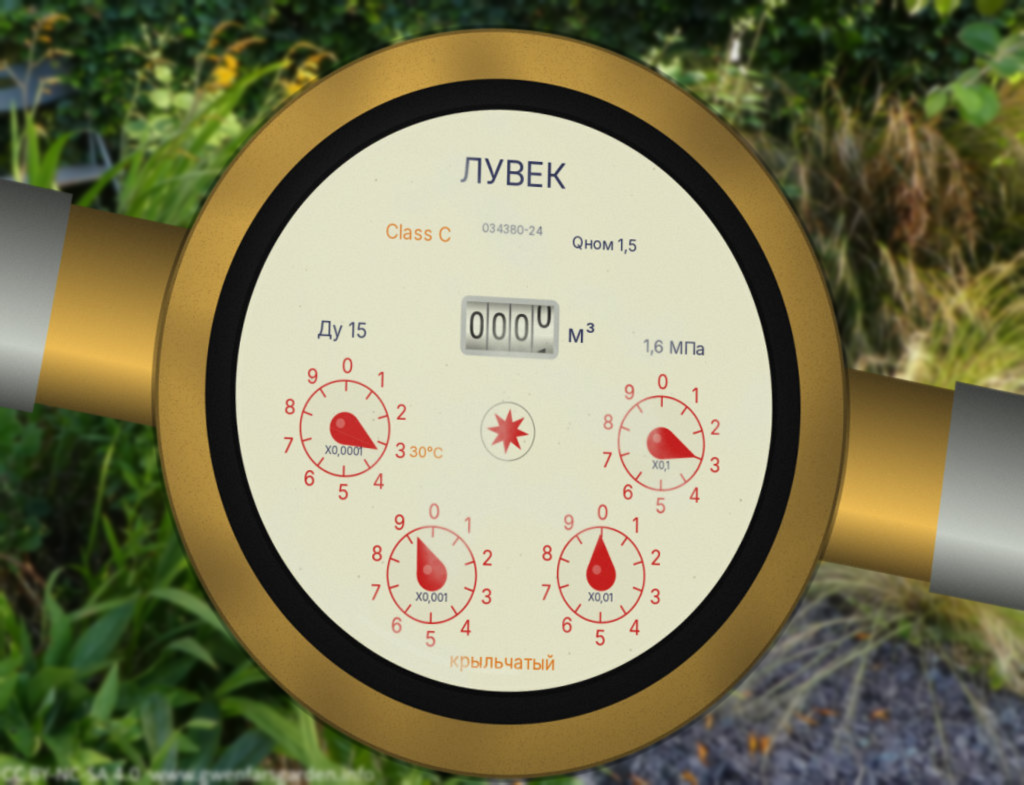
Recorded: 0.2993 m³
